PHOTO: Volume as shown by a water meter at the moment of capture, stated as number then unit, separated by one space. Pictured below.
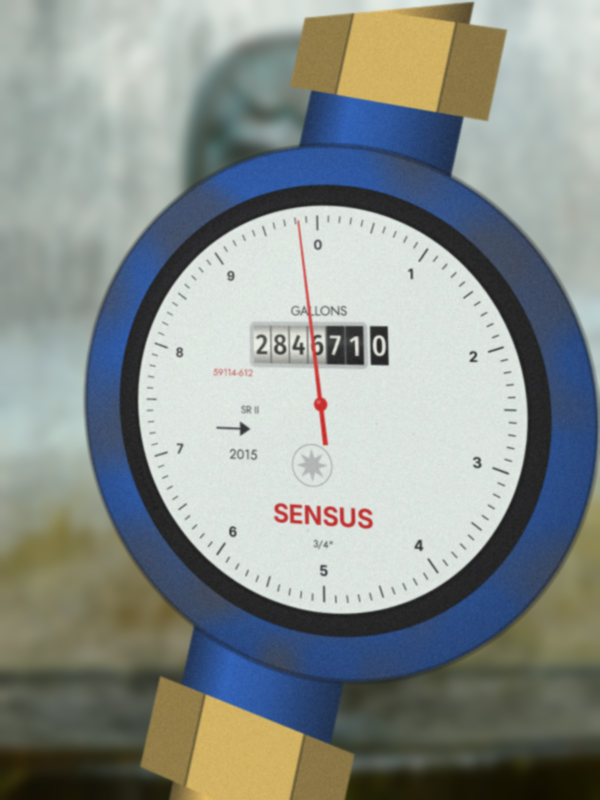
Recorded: 2846709.8 gal
